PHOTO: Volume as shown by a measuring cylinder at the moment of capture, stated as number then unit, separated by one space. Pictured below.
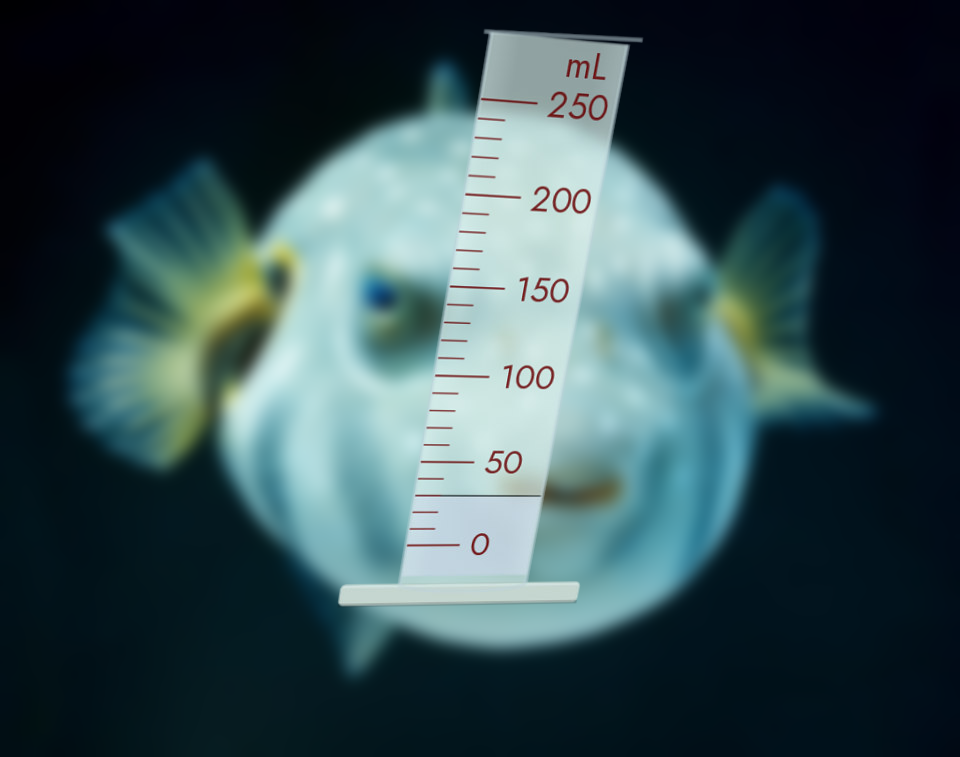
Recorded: 30 mL
